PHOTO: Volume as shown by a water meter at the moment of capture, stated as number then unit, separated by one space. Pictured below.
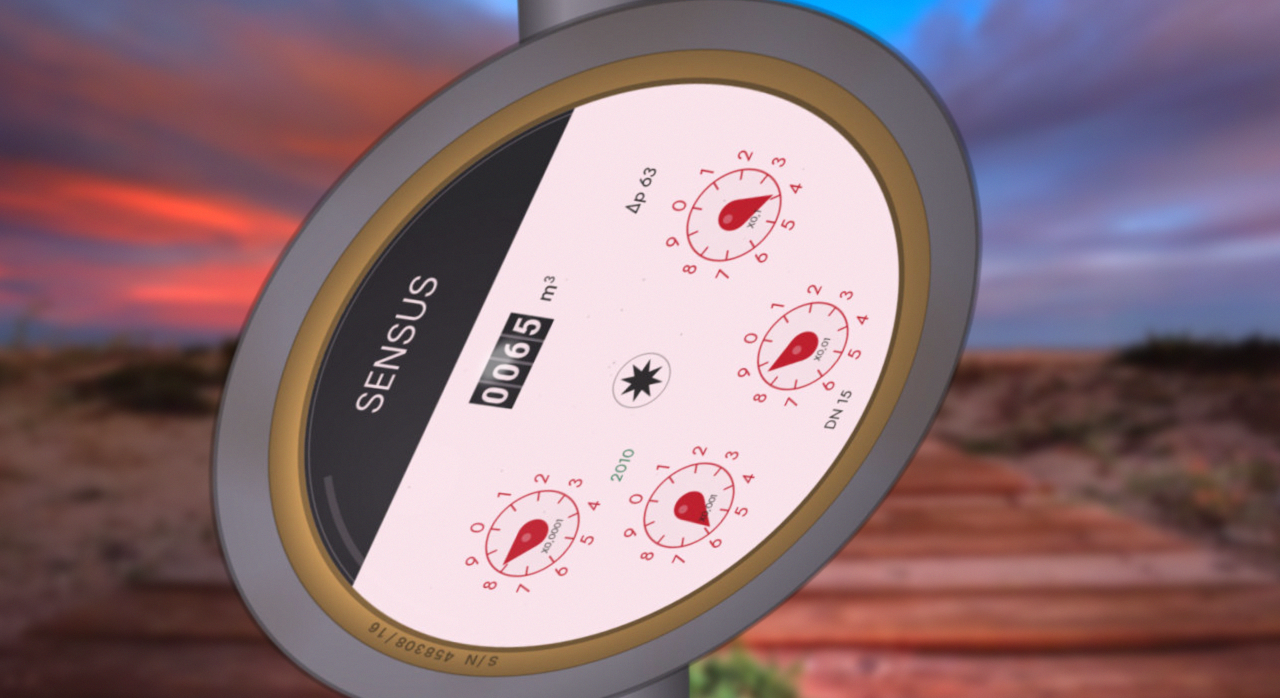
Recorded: 65.3858 m³
